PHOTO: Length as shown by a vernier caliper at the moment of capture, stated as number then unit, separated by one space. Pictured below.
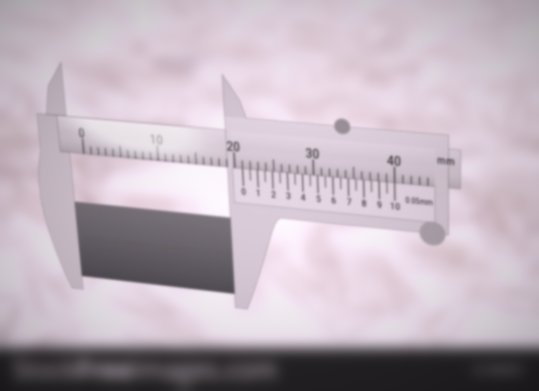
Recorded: 21.0 mm
